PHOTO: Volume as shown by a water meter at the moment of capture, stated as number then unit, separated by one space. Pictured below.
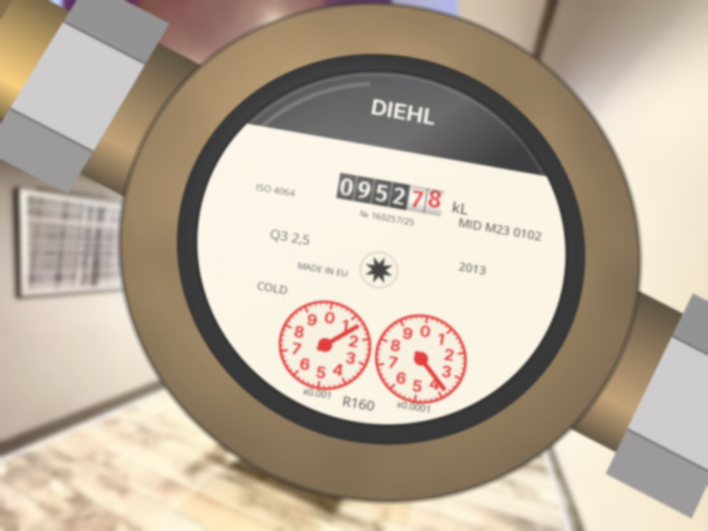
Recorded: 952.7813 kL
